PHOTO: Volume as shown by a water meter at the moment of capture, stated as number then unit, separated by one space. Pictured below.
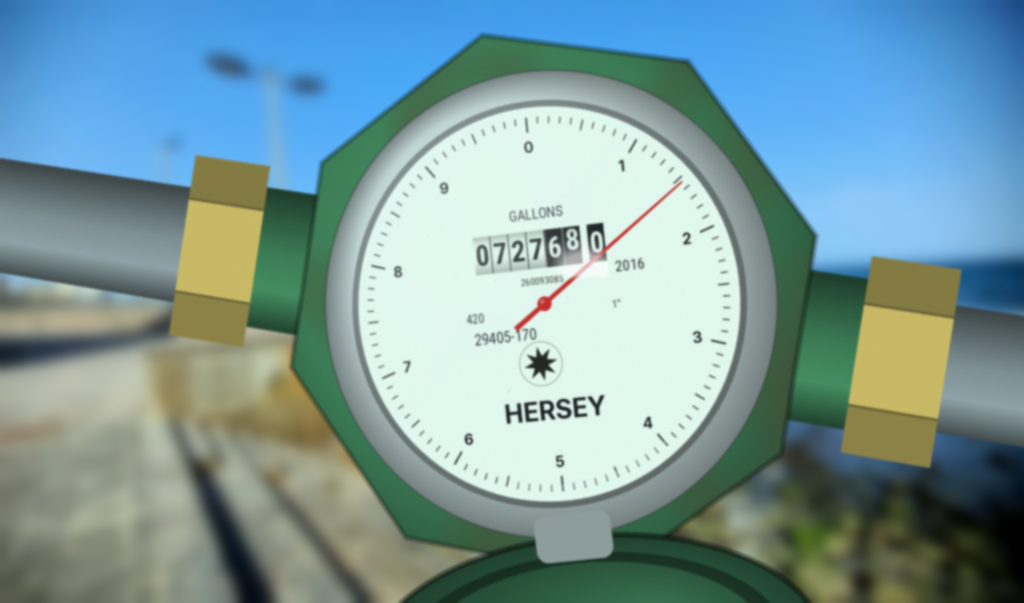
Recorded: 727681.5 gal
